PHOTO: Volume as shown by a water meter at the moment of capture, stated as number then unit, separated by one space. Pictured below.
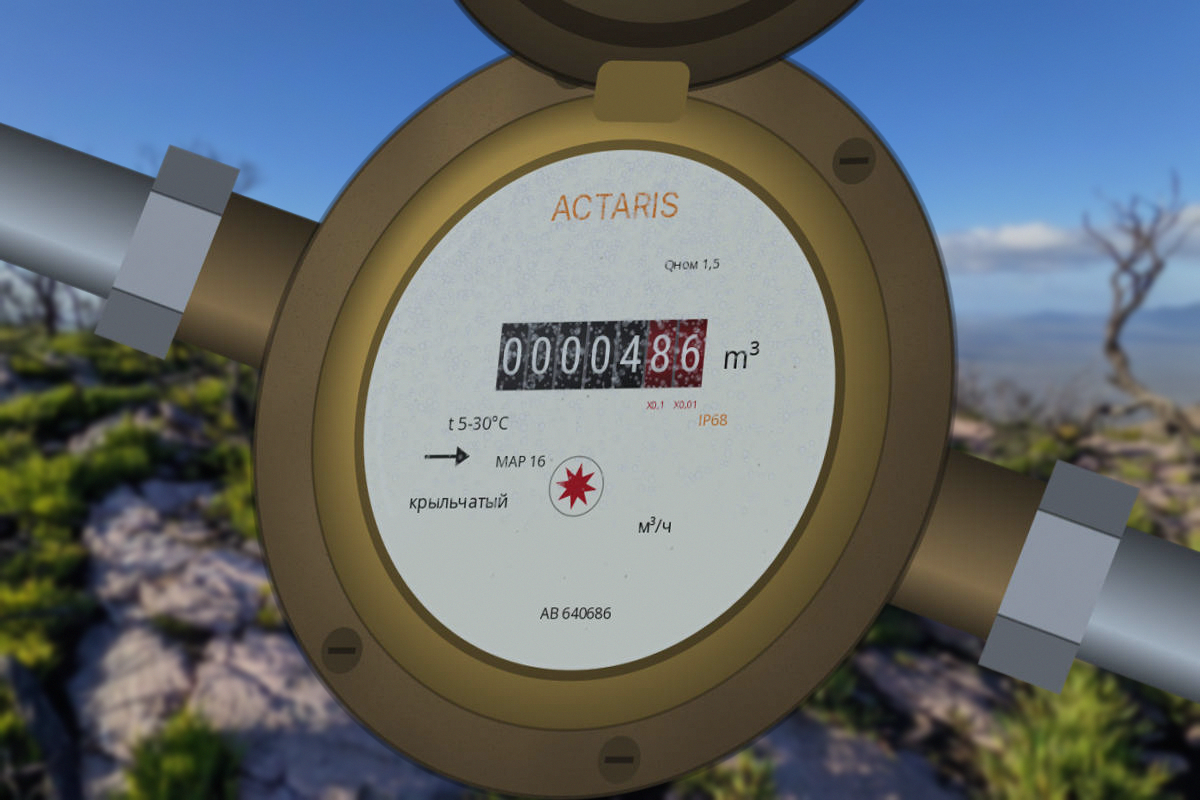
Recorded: 4.86 m³
